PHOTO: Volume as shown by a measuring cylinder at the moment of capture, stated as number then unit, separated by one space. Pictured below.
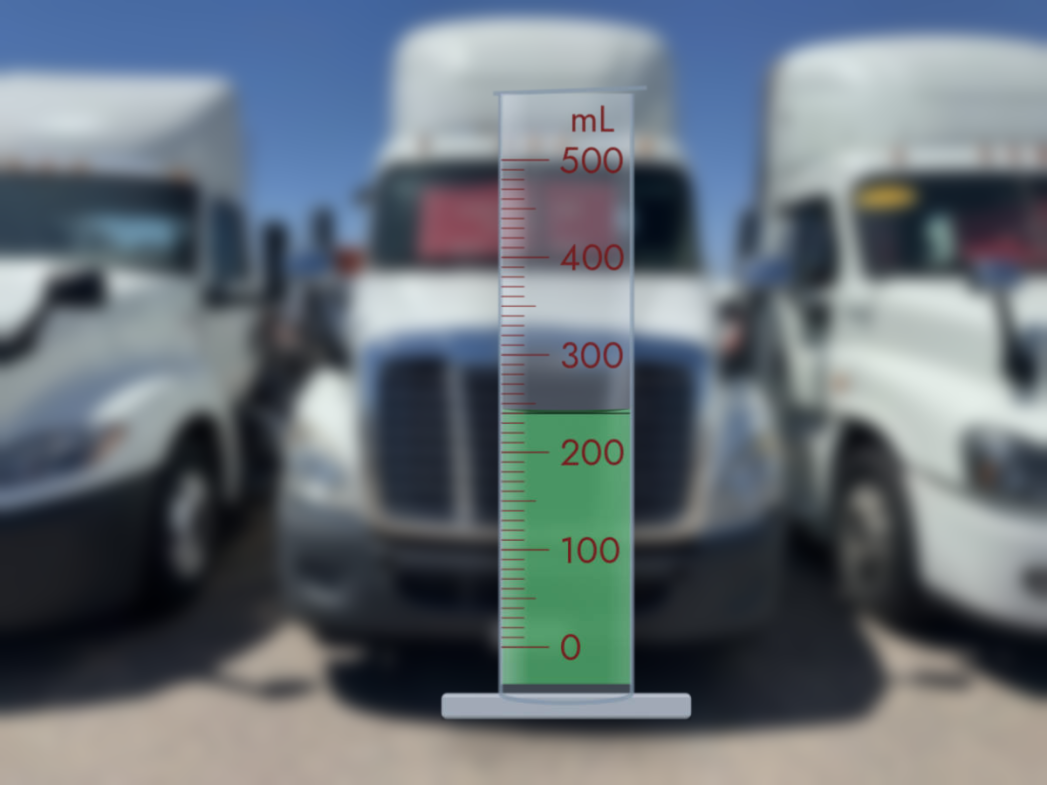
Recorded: 240 mL
